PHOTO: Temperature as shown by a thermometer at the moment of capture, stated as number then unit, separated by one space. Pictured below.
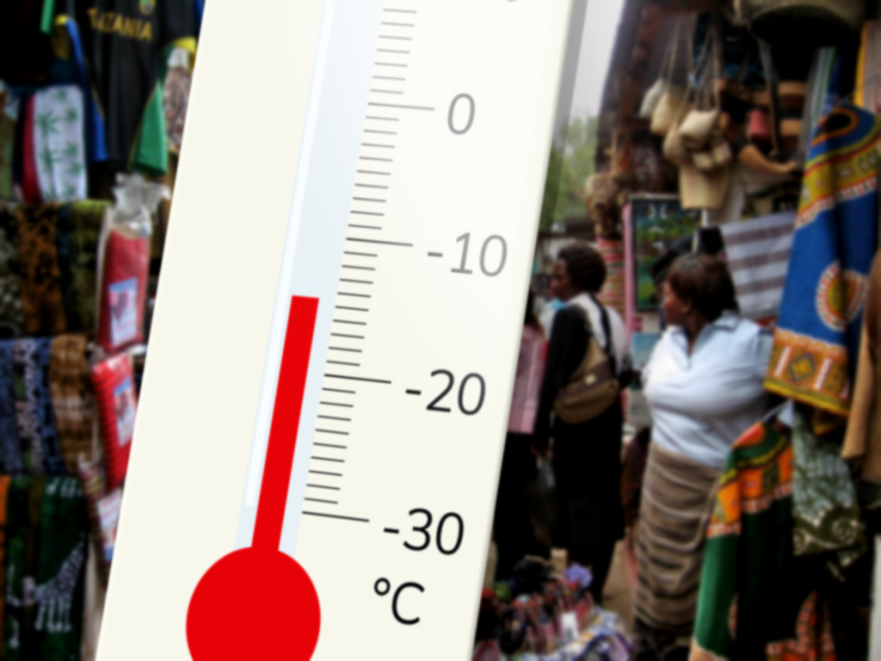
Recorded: -14.5 °C
